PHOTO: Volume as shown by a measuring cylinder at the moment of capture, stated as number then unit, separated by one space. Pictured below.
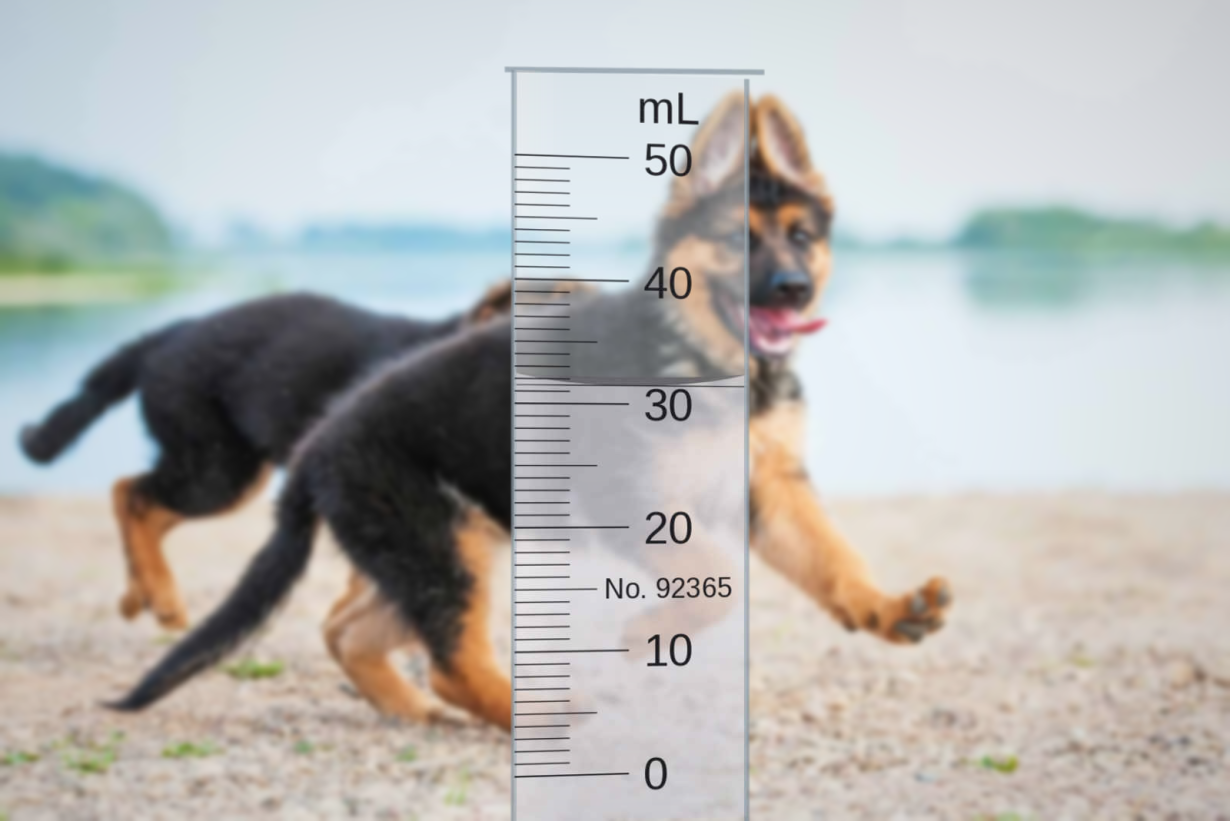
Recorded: 31.5 mL
